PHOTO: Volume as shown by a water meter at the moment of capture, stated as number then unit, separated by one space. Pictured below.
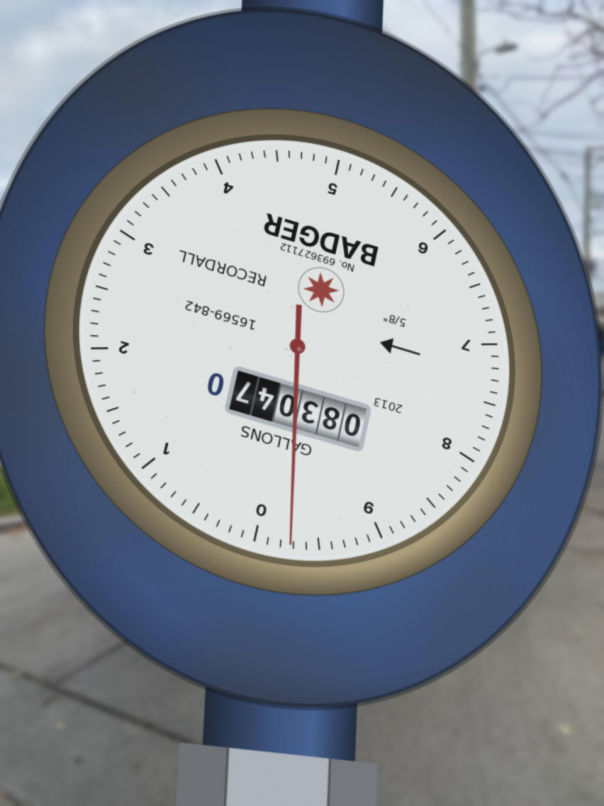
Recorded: 830469.7 gal
